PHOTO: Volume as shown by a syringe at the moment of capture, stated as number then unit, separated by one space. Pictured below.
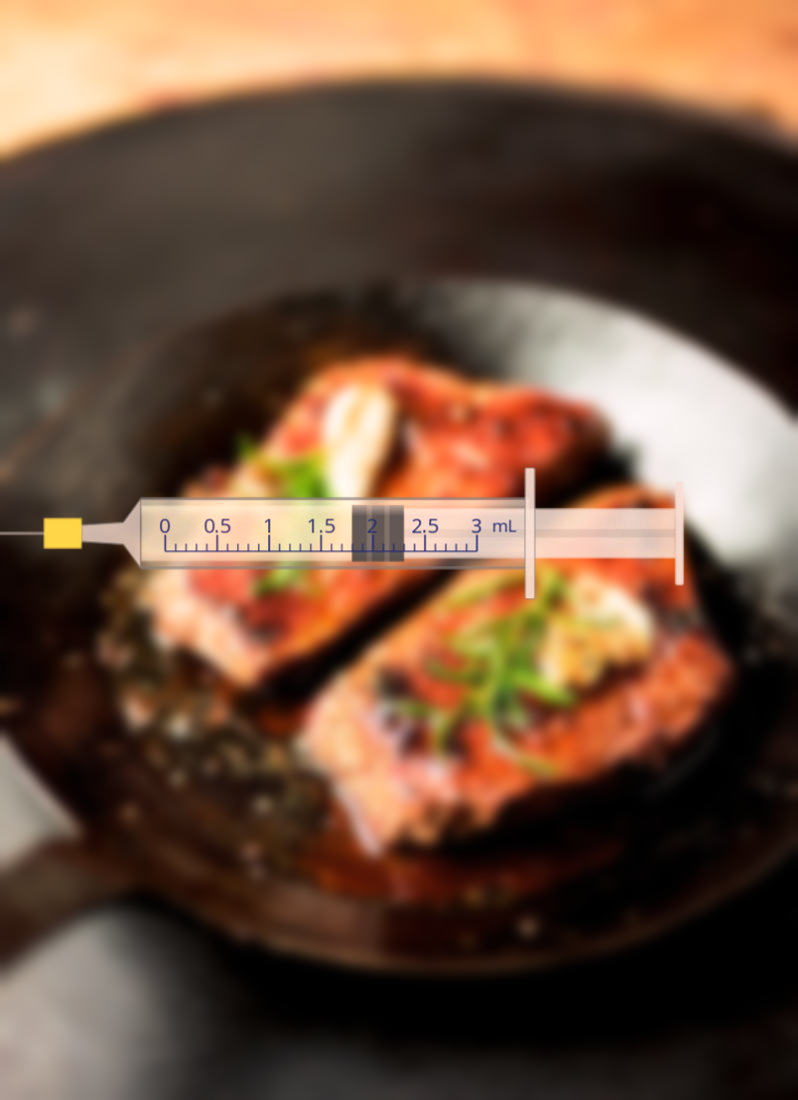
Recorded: 1.8 mL
